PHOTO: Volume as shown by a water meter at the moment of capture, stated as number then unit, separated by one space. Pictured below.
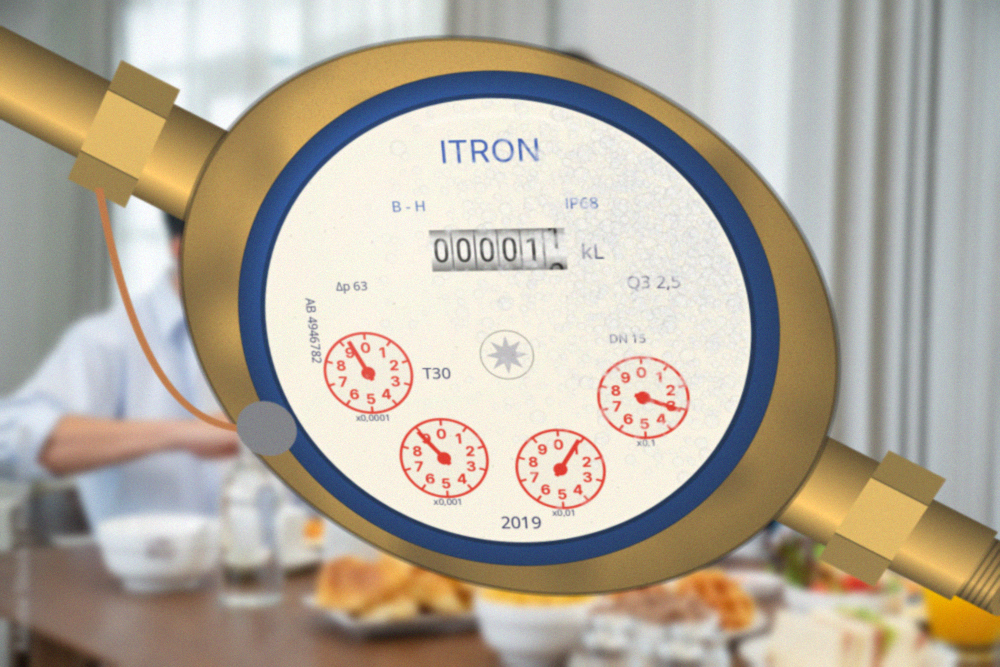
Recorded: 11.3089 kL
